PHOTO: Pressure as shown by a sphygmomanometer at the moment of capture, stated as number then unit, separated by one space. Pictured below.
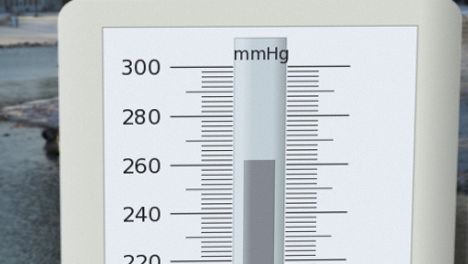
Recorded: 262 mmHg
